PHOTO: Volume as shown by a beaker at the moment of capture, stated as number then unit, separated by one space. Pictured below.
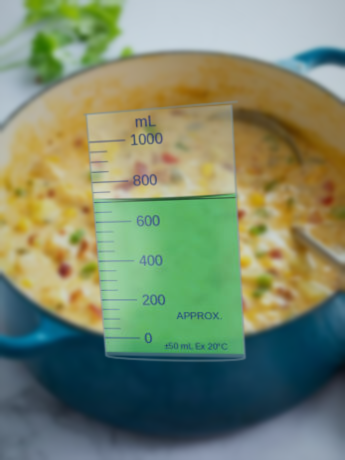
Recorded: 700 mL
